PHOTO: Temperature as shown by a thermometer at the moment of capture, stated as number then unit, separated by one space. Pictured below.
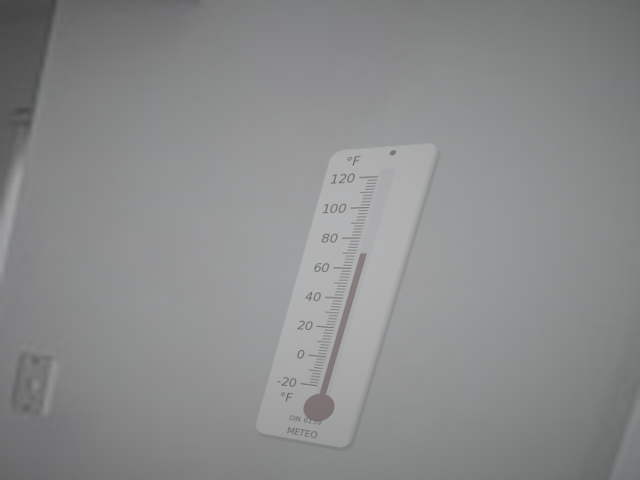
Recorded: 70 °F
